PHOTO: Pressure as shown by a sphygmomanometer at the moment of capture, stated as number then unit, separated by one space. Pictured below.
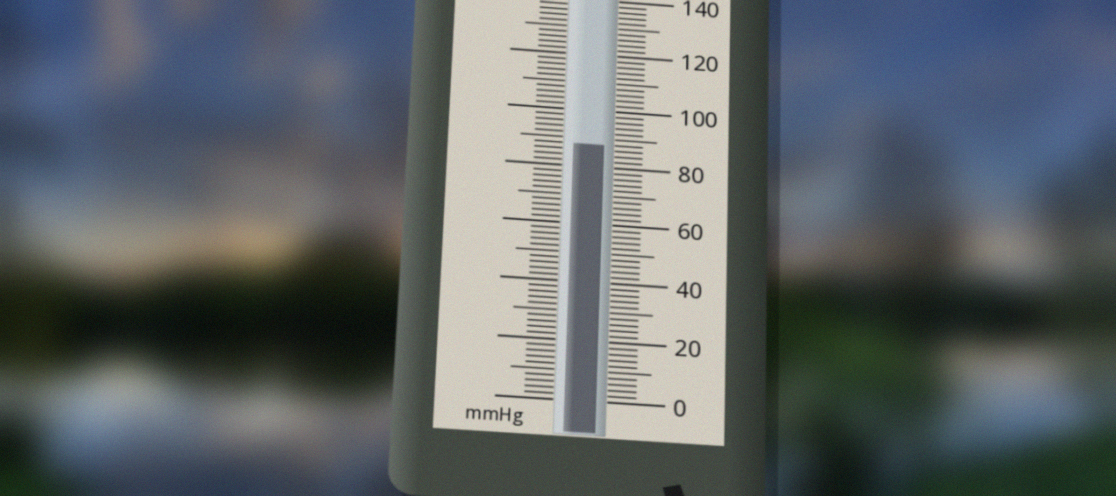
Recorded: 88 mmHg
